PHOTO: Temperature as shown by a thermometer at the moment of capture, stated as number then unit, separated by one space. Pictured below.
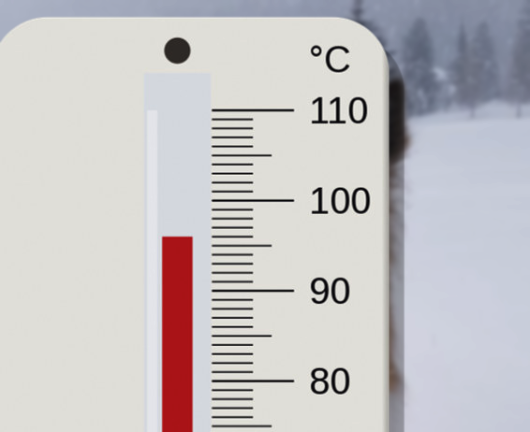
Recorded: 96 °C
